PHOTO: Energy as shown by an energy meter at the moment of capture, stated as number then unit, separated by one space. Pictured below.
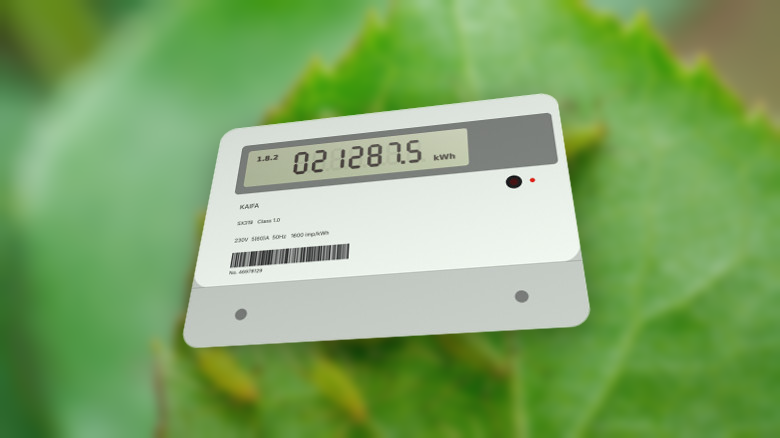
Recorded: 21287.5 kWh
